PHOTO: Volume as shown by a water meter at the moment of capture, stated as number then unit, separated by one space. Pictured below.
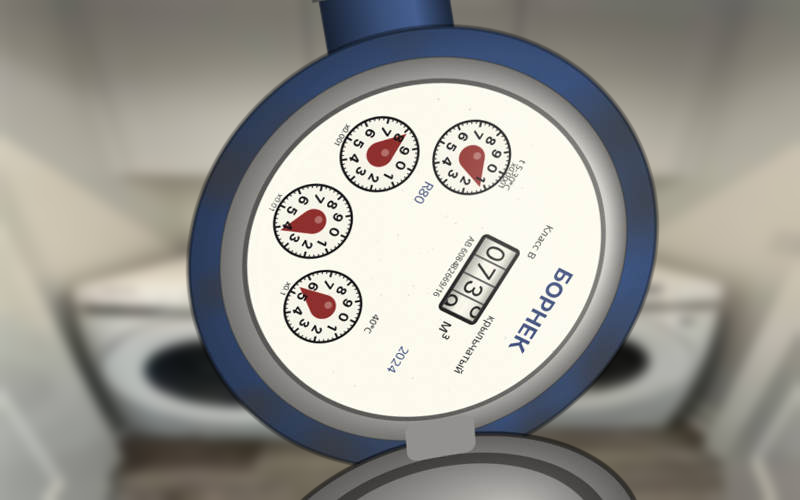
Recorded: 738.5381 m³
